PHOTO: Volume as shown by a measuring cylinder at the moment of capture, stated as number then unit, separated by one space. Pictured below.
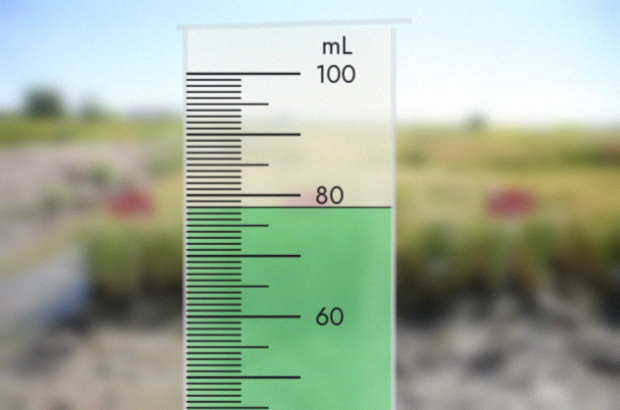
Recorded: 78 mL
